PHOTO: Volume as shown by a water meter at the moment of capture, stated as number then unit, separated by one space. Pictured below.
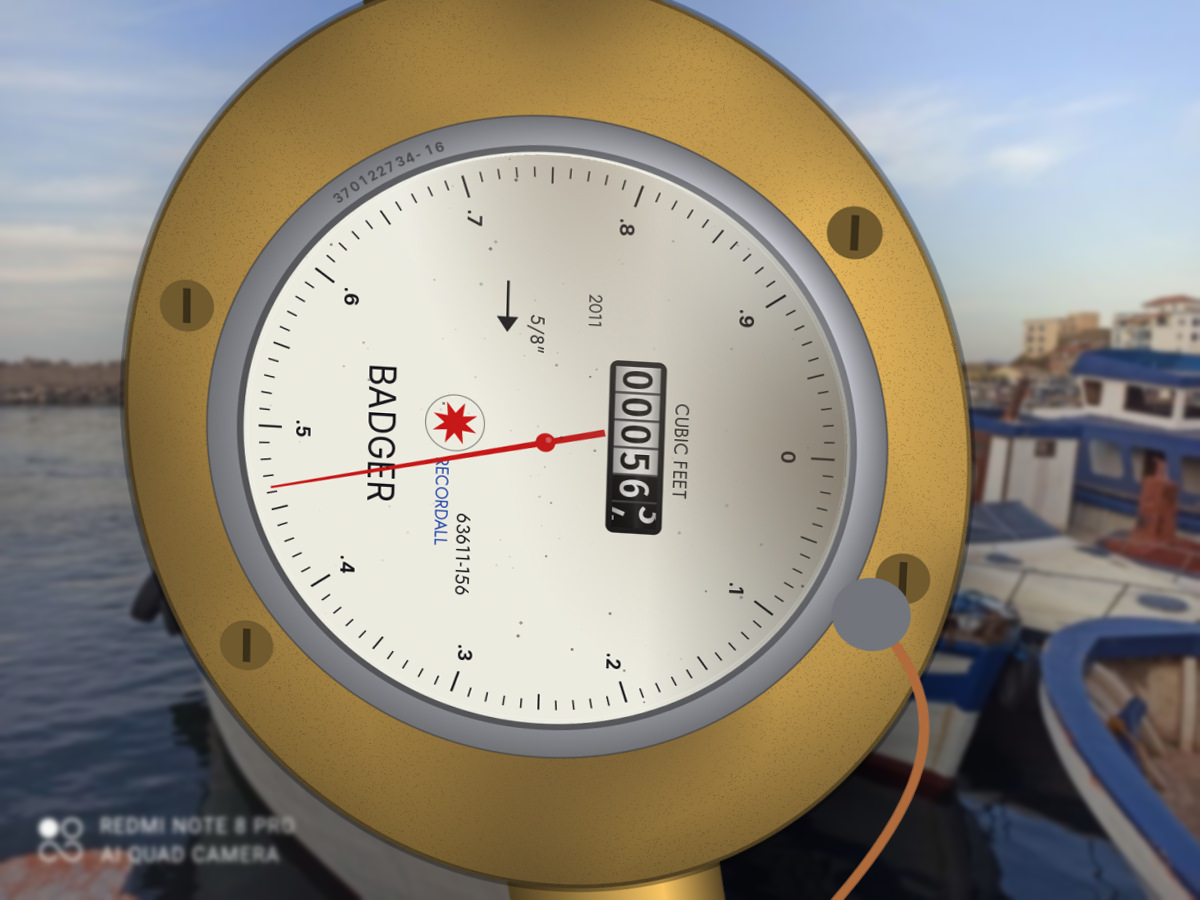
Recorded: 563.46 ft³
